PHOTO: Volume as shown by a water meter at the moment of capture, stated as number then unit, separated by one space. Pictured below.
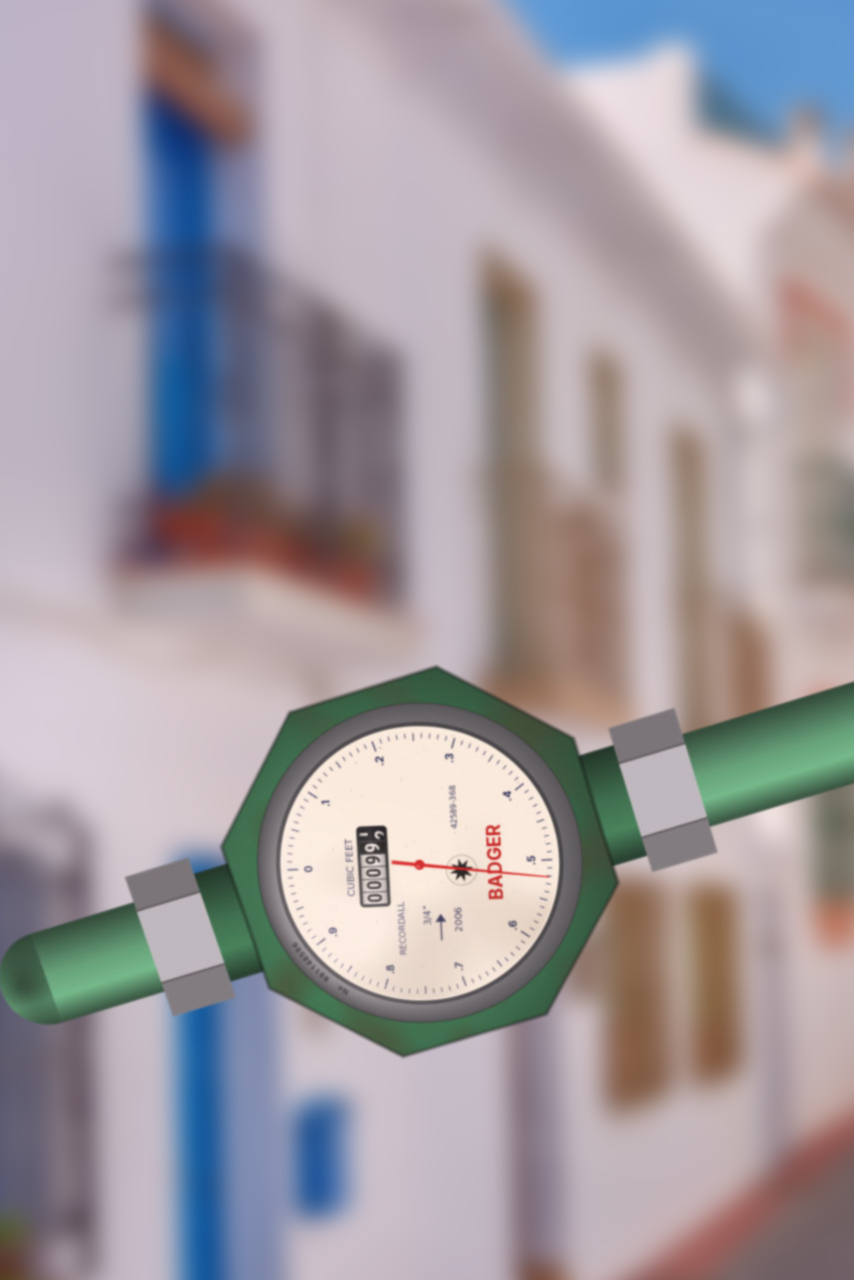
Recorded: 991.52 ft³
